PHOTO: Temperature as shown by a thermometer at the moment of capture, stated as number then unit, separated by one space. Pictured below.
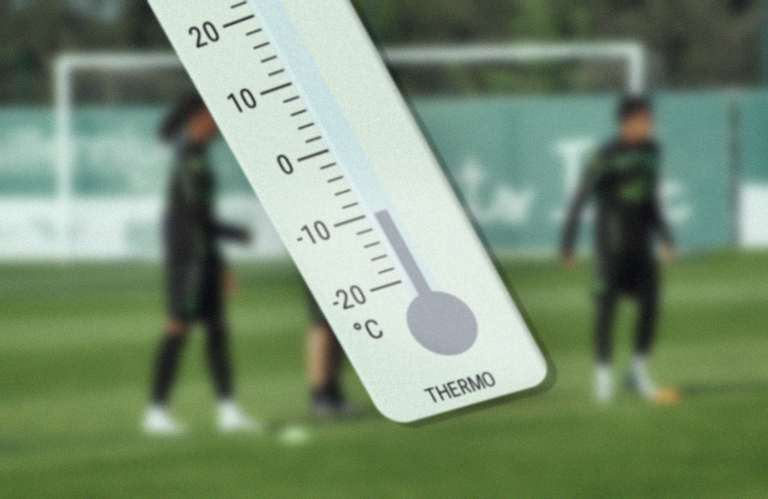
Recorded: -10 °C
